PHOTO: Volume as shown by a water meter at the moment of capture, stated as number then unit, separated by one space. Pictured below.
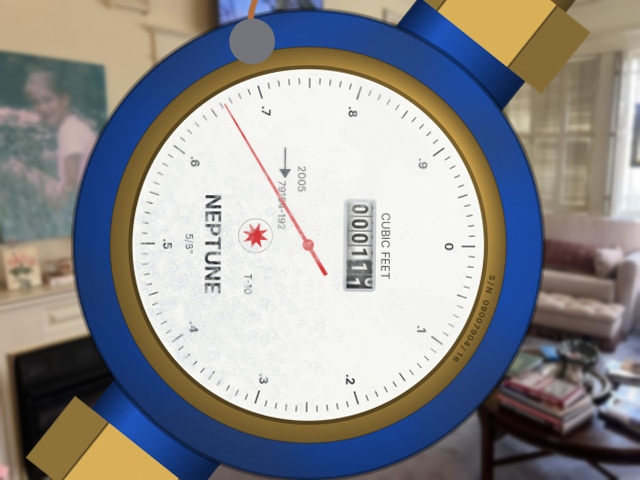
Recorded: 110.66 ft³
